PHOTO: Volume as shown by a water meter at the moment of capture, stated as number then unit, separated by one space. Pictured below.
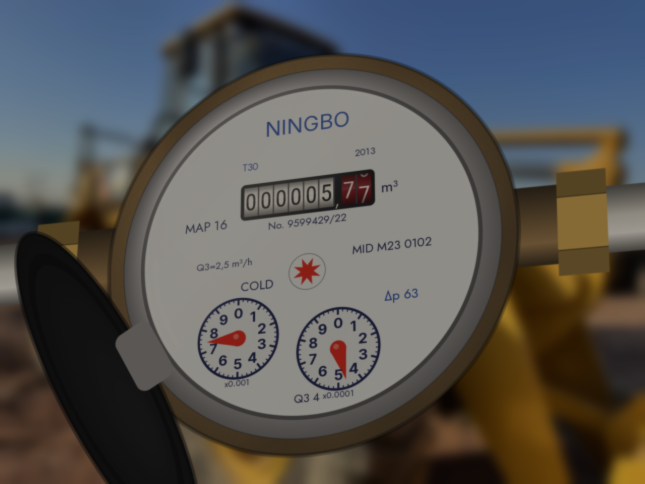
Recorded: 5.7674 m³
